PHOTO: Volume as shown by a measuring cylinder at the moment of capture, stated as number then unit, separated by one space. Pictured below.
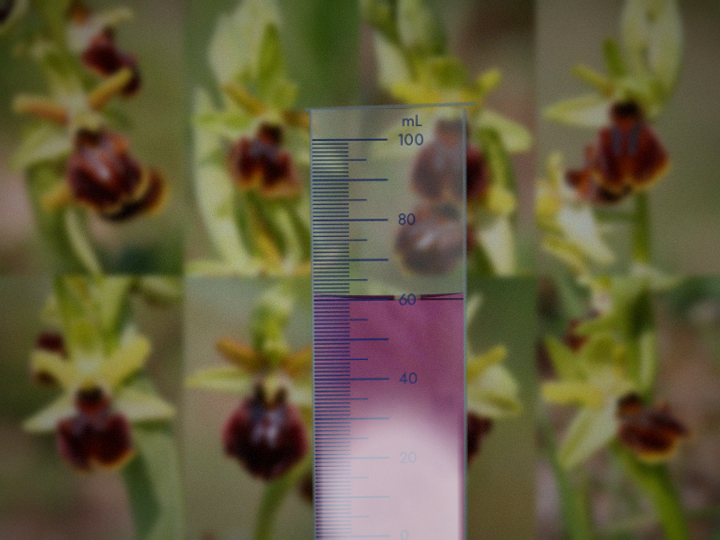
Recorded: 60 mL
